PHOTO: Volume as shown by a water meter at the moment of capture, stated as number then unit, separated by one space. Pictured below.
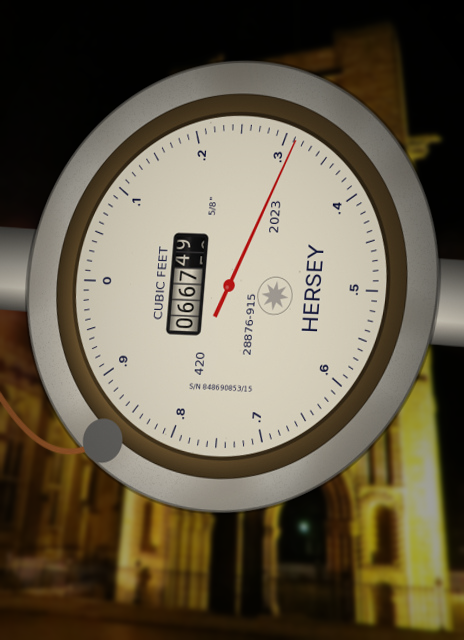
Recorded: 66749.31 ft³
